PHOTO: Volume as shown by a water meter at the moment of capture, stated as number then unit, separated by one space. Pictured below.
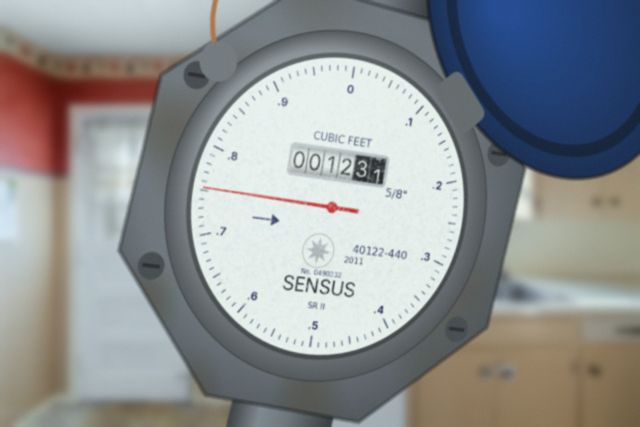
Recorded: 1230.75 ft³
